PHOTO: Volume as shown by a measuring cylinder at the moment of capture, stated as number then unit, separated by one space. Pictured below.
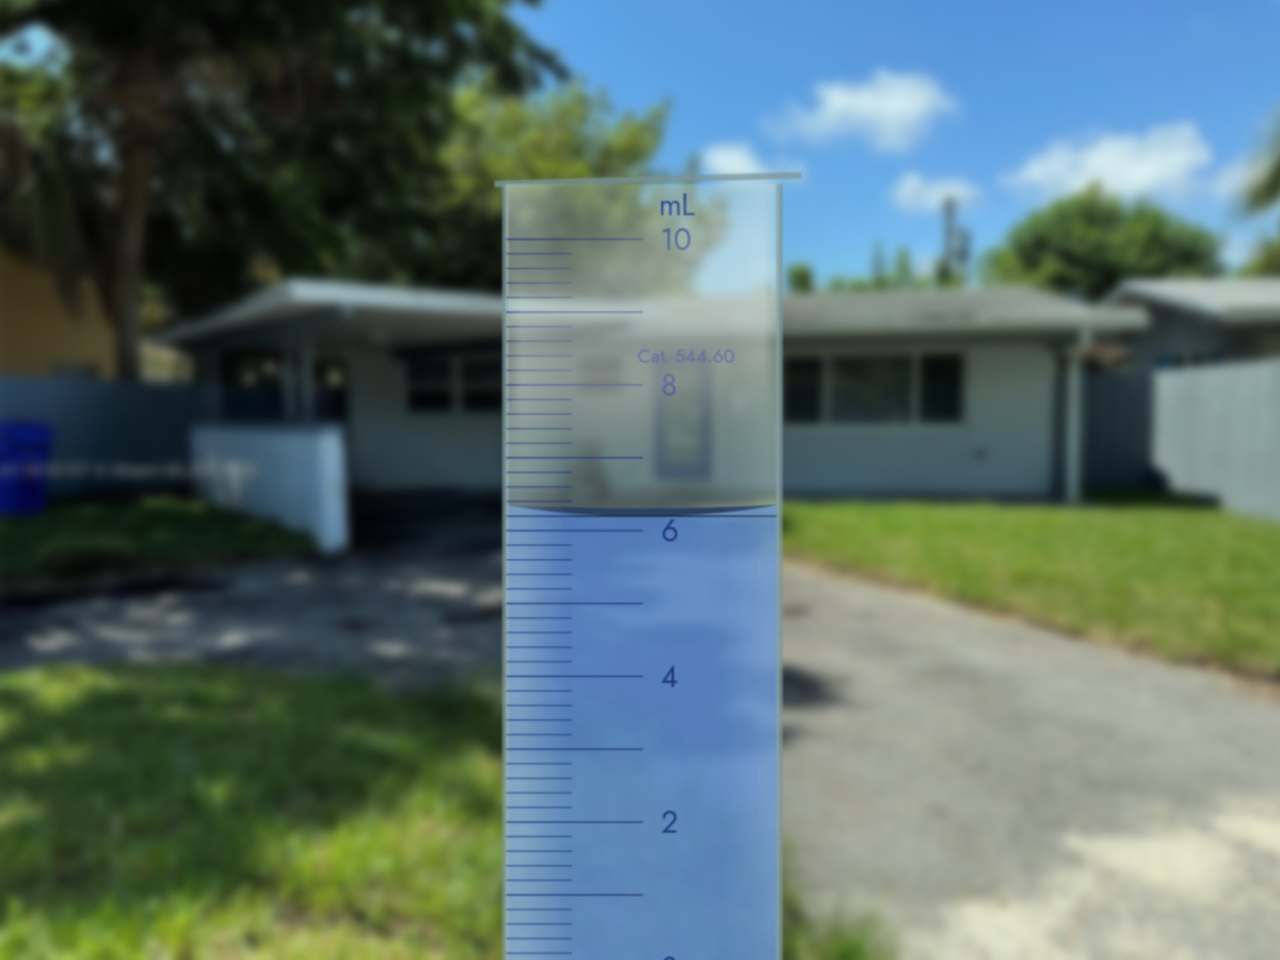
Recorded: 6.2 mL
